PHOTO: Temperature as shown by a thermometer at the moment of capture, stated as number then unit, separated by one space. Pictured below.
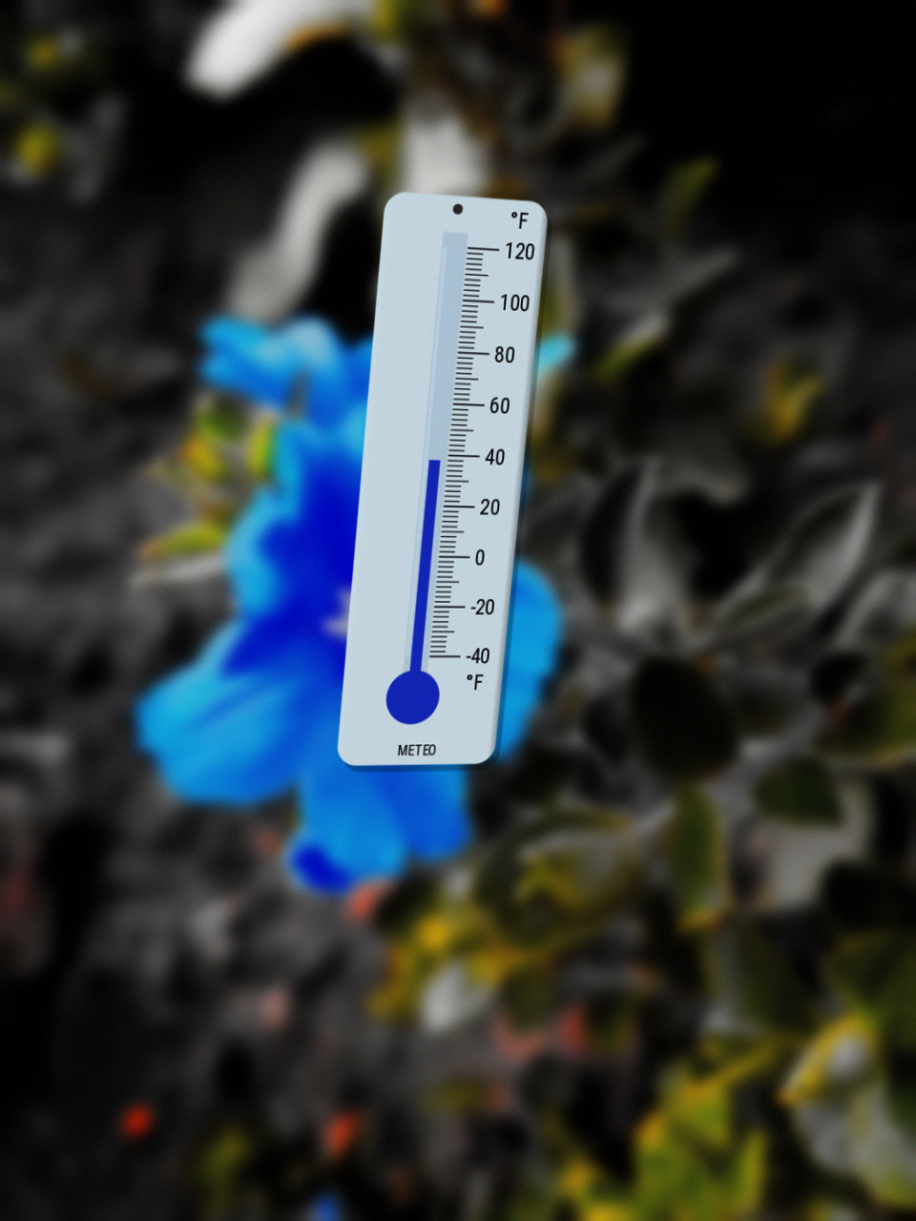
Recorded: 38 °F
